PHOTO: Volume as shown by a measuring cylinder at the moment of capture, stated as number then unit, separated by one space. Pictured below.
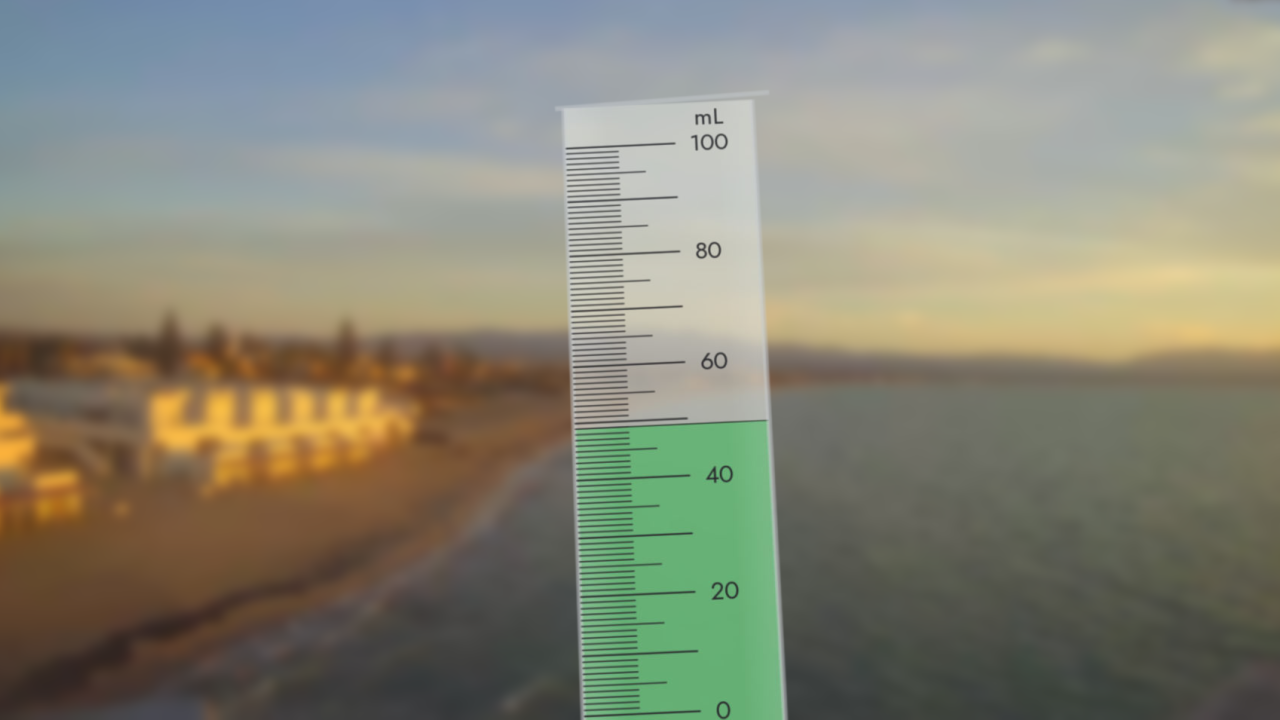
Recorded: 49 mL
